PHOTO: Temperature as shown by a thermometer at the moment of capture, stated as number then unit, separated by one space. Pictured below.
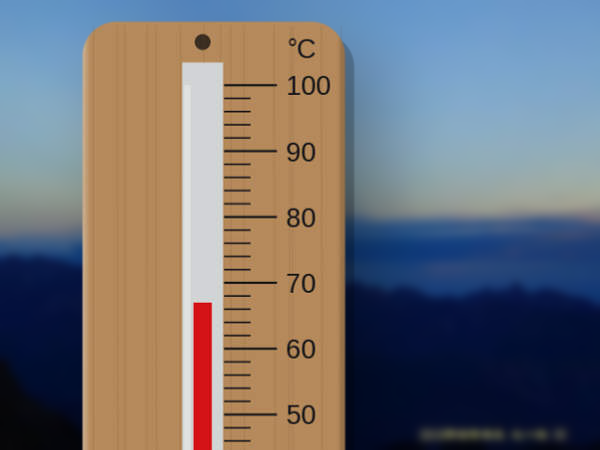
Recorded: 67 °C
